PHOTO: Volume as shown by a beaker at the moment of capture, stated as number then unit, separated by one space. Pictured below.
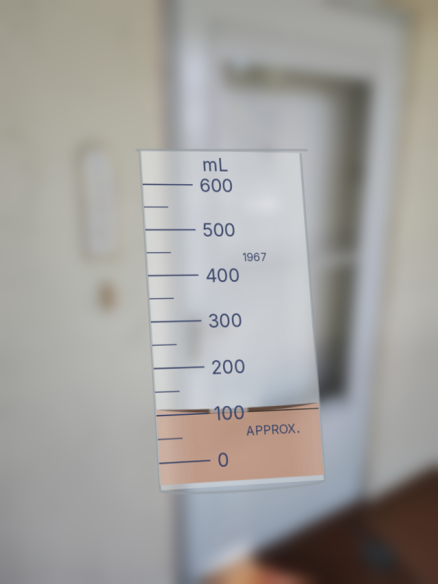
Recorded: 100 mL
